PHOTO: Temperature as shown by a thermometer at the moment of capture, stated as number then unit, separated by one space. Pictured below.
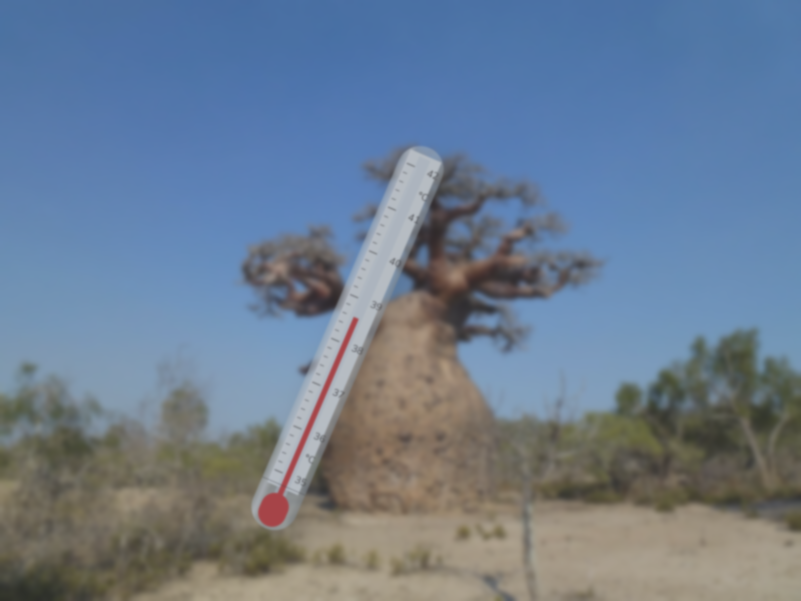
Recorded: 38.6 °C
